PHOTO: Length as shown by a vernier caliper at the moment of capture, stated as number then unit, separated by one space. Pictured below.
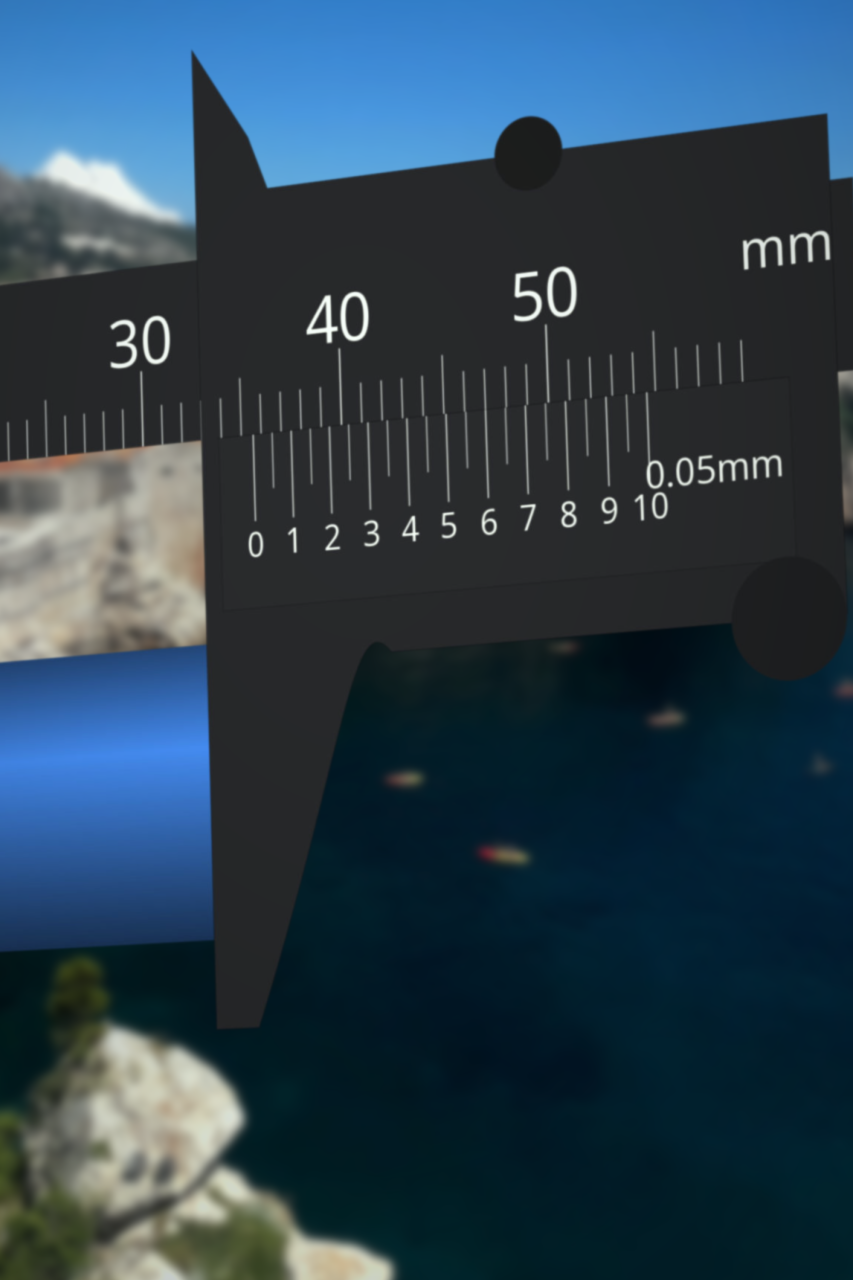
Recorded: 35.6 mm
